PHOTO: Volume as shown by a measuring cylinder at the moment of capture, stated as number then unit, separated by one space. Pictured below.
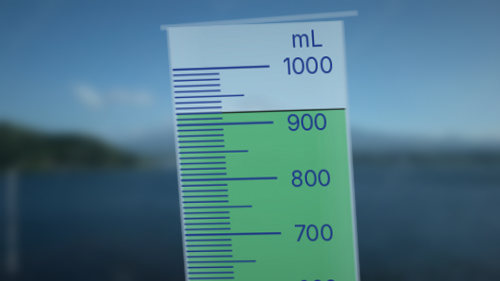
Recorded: 920 mL
